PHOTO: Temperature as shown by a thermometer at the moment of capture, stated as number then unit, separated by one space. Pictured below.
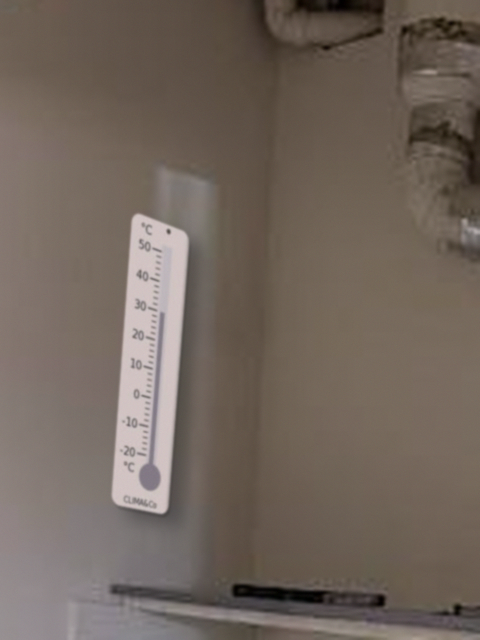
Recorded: 30 °C
